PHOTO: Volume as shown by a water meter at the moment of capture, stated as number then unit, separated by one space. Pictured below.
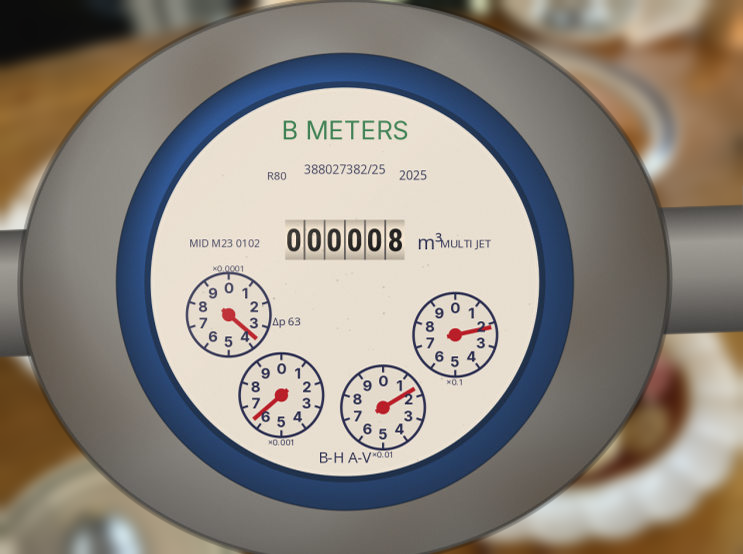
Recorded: 8.2163 m³
